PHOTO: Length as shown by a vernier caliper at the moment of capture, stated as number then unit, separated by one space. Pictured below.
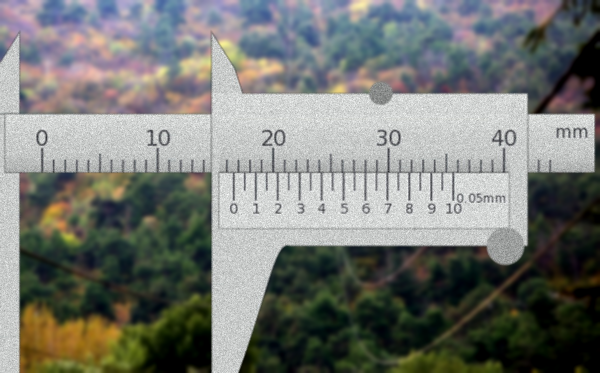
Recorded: 16.6 mm
